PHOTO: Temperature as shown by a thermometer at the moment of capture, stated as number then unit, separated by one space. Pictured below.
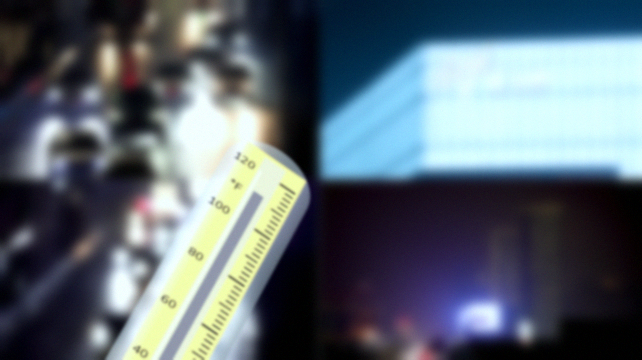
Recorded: 112 °F
